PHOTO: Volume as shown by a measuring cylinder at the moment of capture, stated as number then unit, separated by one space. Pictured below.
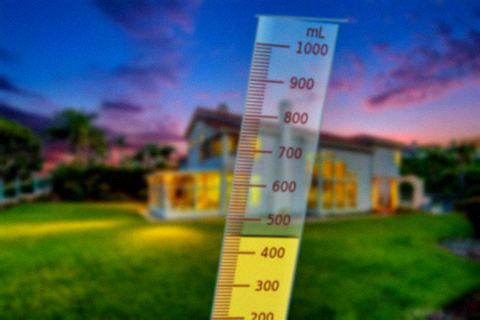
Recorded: 450 mL
